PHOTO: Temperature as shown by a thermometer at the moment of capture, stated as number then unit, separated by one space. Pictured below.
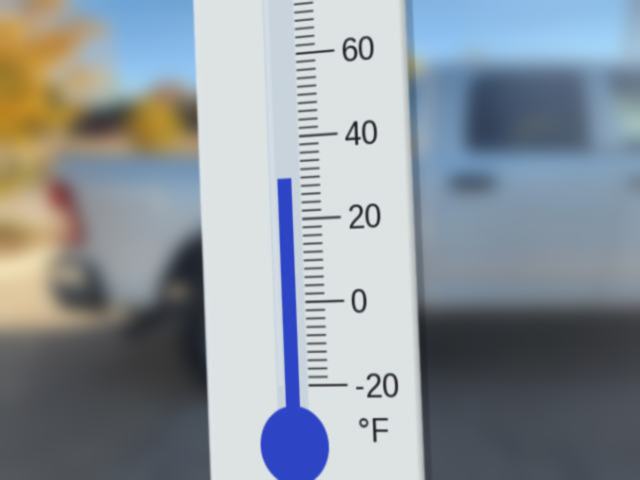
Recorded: 30 °F
